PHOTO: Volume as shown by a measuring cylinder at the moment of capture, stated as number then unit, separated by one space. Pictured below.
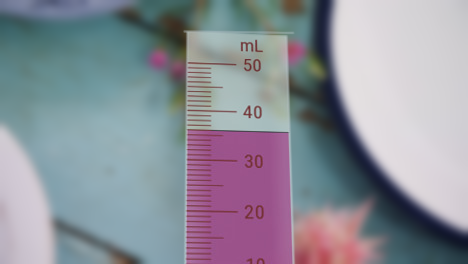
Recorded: 36 mL
